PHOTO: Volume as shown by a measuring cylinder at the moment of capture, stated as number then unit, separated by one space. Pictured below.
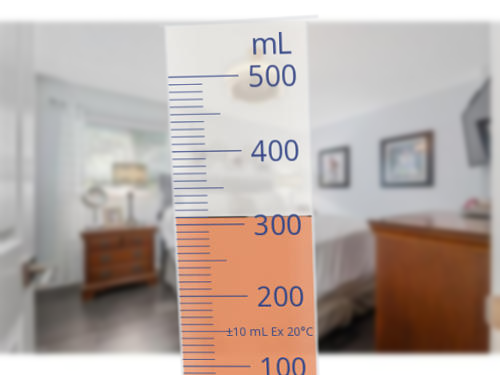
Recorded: 310 mL
